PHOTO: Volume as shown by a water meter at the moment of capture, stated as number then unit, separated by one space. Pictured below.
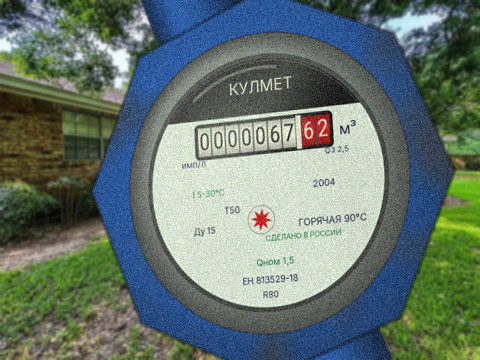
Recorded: 67.62 m³
